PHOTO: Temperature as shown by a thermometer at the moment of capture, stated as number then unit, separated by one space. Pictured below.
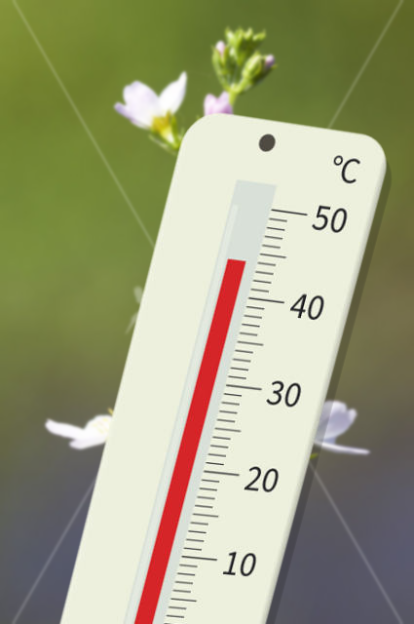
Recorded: 44 °C
